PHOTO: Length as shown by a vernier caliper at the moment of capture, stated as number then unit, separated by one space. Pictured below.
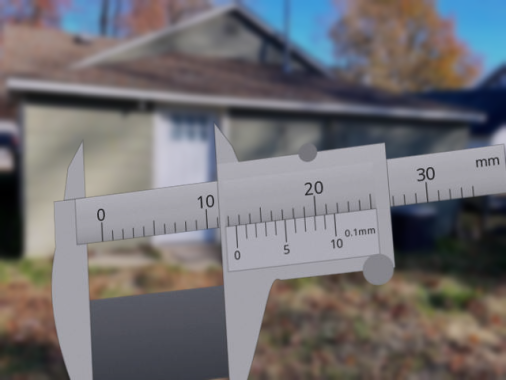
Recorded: 12.7 mm
